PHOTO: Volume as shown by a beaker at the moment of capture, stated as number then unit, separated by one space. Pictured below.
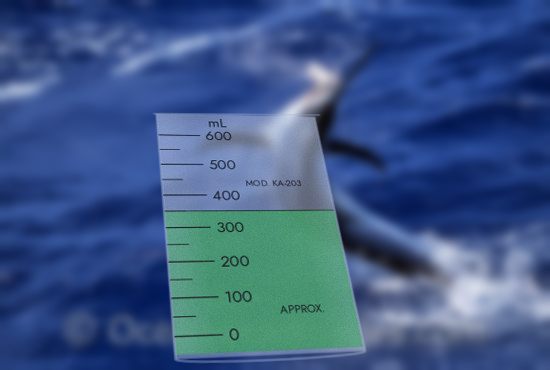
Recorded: 350 mL
